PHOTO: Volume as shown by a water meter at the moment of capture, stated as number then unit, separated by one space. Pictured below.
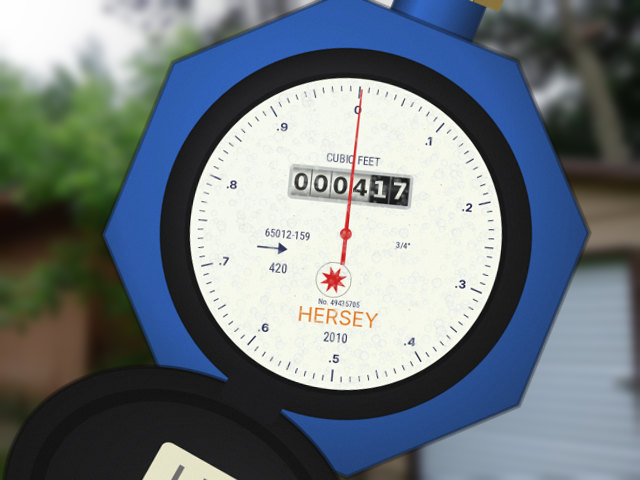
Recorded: 417.00 ft³
